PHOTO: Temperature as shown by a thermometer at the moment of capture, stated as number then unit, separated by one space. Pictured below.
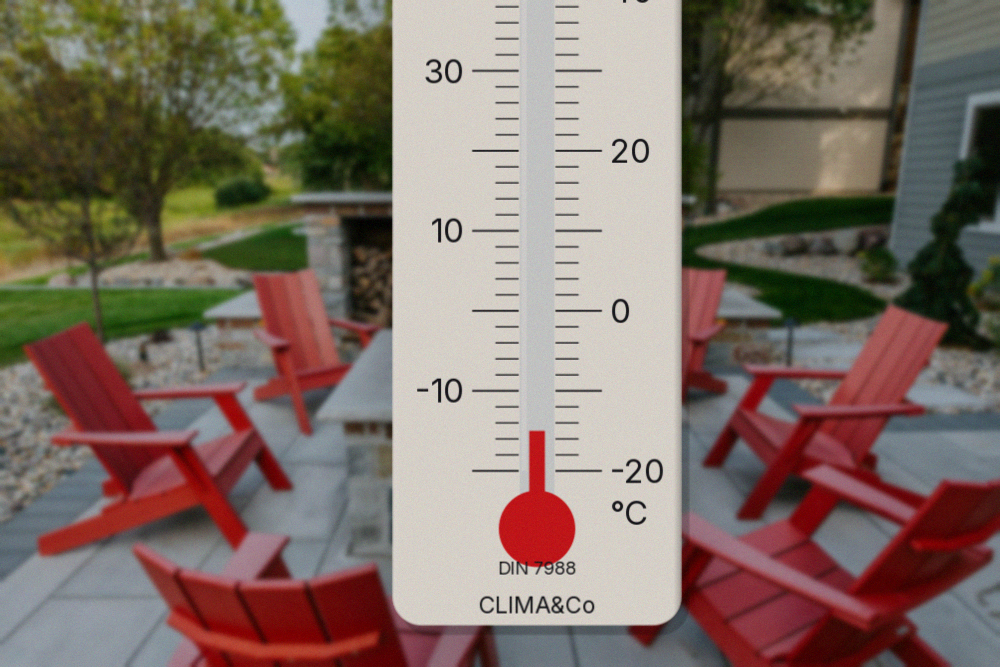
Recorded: -15 °C
